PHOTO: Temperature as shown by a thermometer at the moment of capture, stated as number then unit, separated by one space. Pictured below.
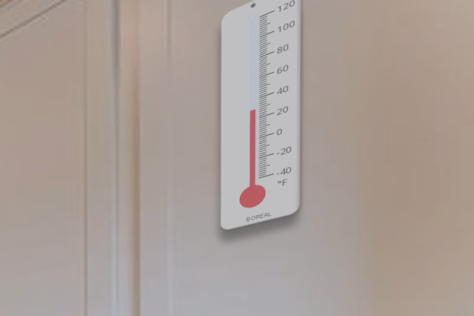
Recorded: 30 °F
